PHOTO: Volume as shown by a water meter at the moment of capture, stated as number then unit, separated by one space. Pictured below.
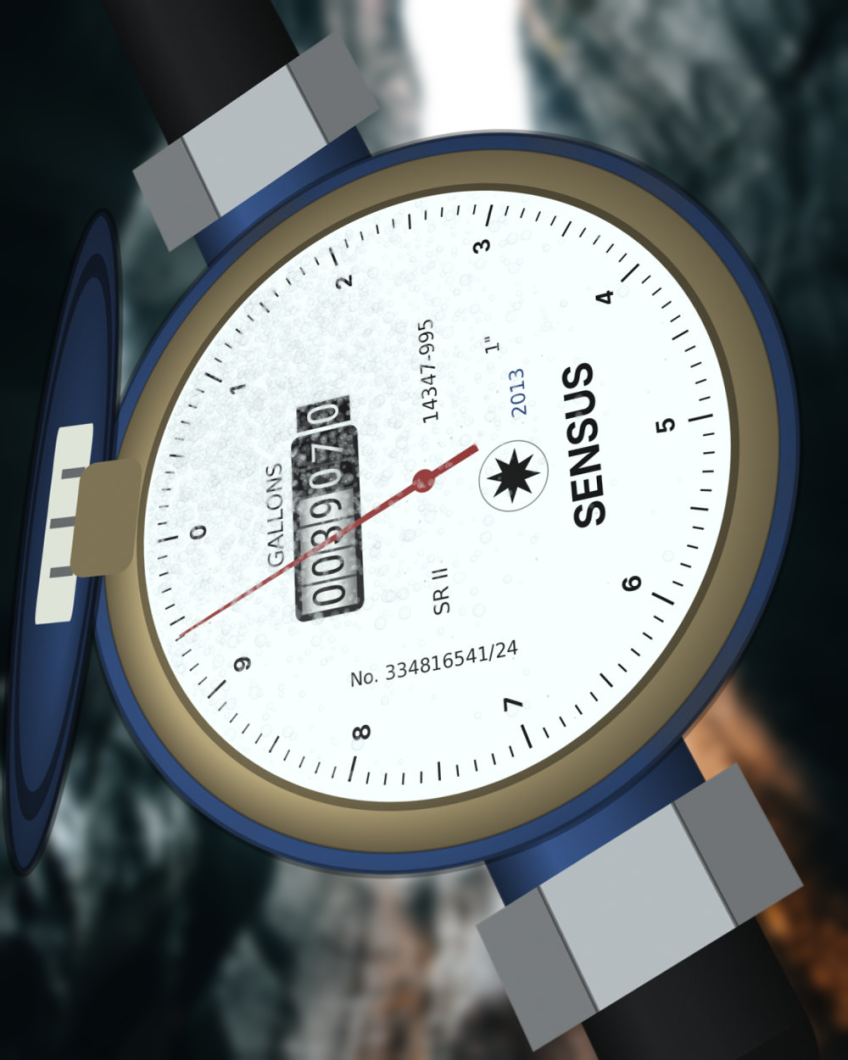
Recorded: 39069.4 gal
